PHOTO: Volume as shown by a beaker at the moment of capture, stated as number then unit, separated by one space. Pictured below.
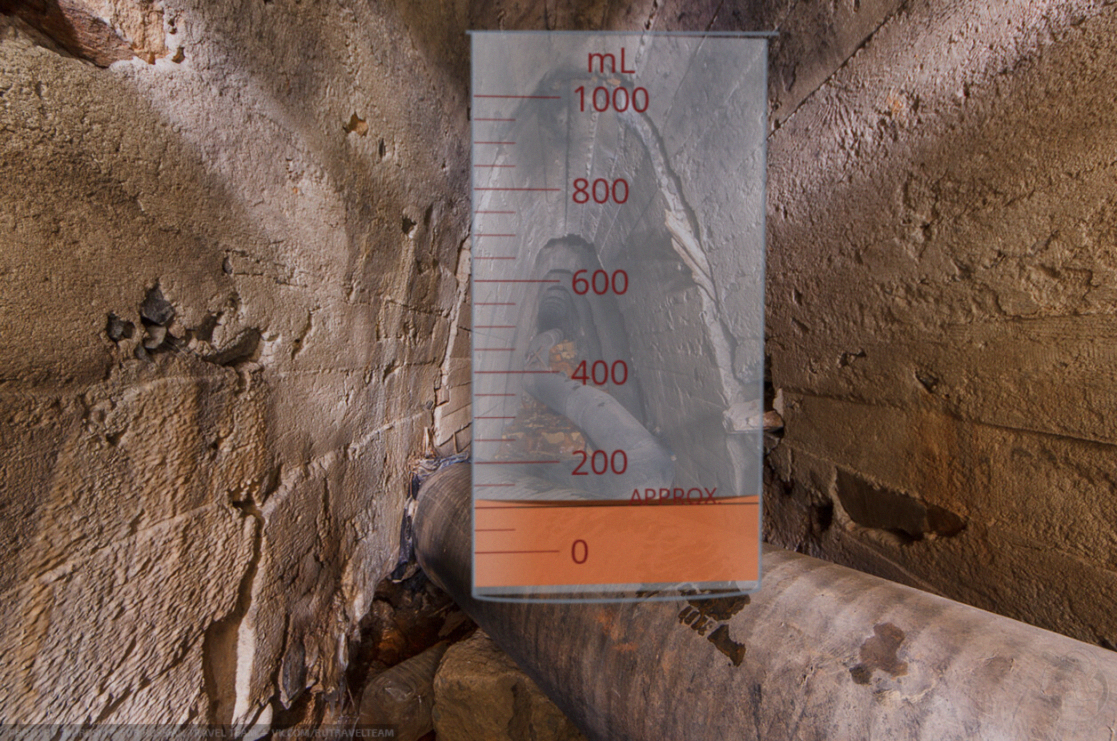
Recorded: 100 mL
